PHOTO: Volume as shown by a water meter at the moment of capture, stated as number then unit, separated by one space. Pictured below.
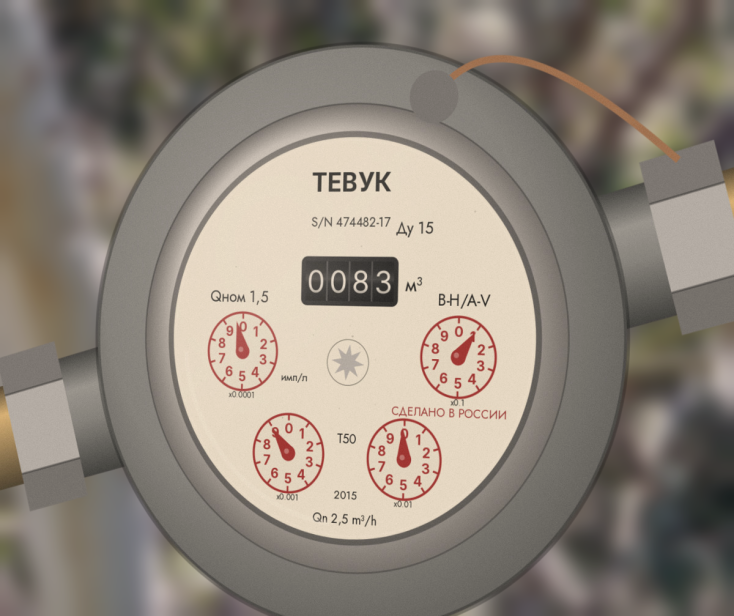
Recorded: 83.0989 m³
